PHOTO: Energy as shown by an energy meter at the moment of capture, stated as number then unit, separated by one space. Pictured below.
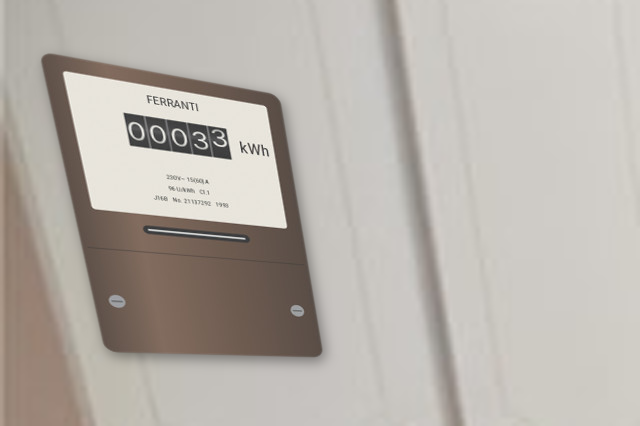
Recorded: 33 kWh
